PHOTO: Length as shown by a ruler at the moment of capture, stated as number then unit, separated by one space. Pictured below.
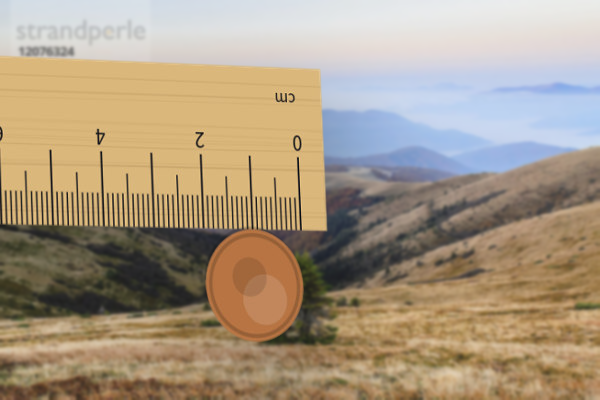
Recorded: 2 cm
